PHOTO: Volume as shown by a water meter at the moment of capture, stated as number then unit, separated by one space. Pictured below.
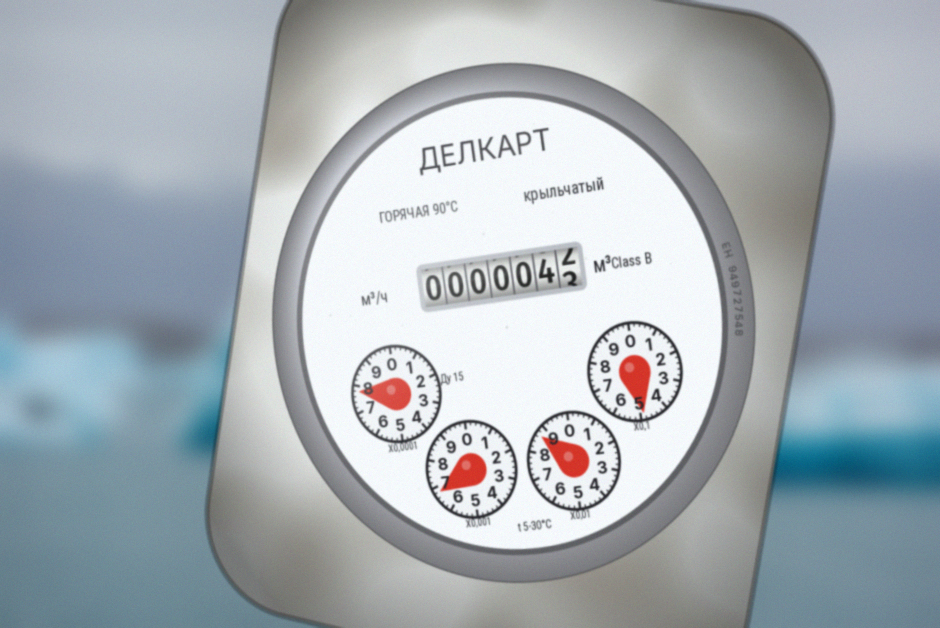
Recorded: 42.4867 m³
